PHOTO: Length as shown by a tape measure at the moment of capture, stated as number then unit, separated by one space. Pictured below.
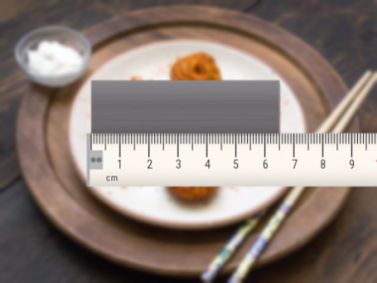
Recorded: 6.5 cm
